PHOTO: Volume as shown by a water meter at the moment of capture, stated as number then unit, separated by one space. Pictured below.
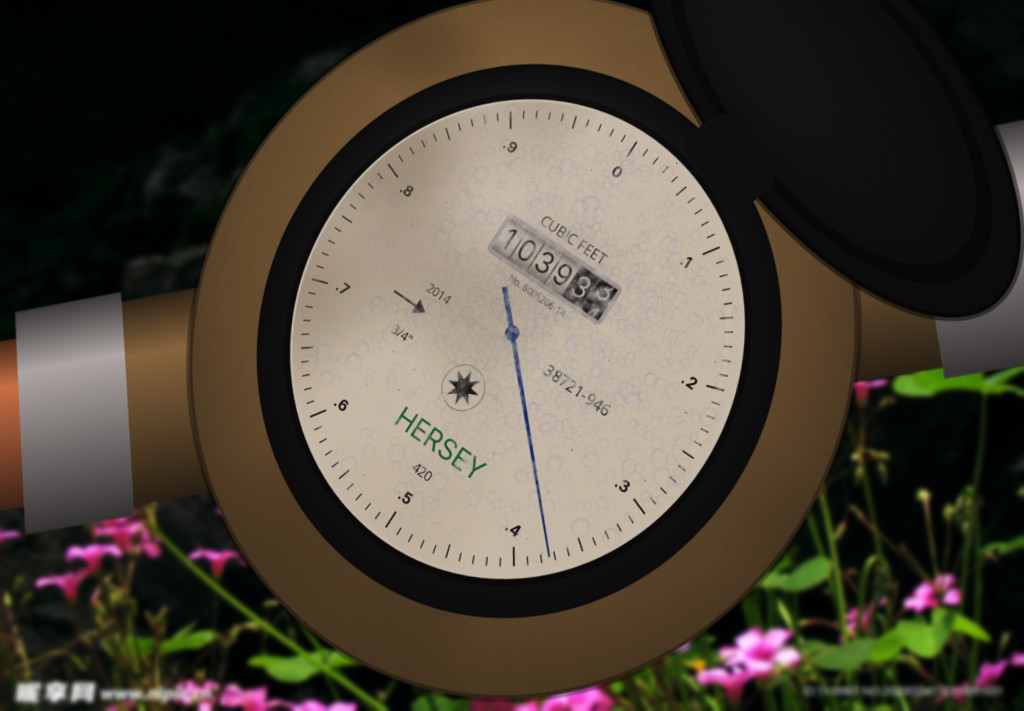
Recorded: 103933.37 ft³
